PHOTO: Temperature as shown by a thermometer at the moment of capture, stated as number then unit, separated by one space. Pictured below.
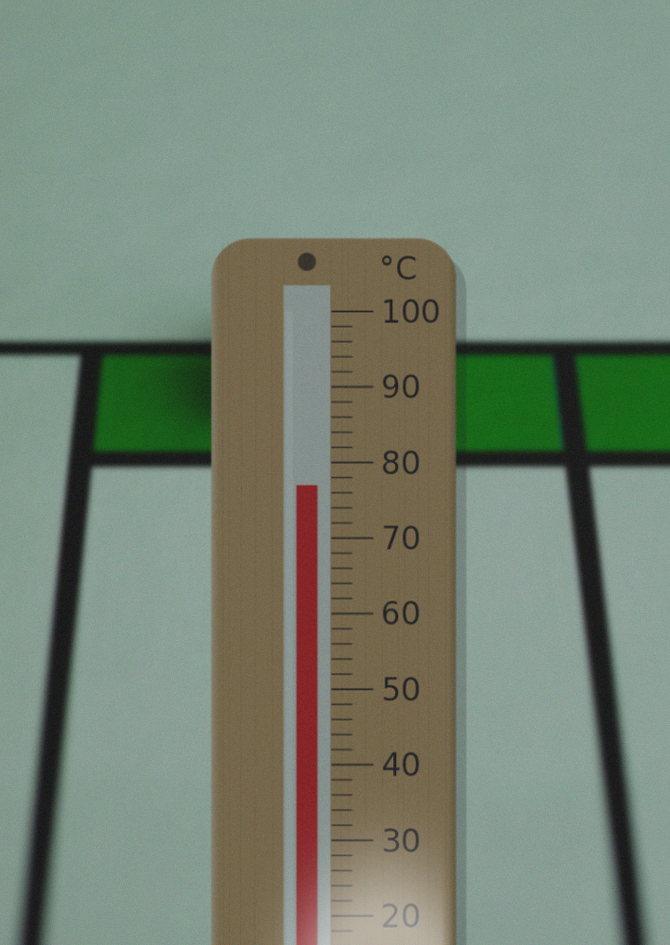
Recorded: 77 °C
